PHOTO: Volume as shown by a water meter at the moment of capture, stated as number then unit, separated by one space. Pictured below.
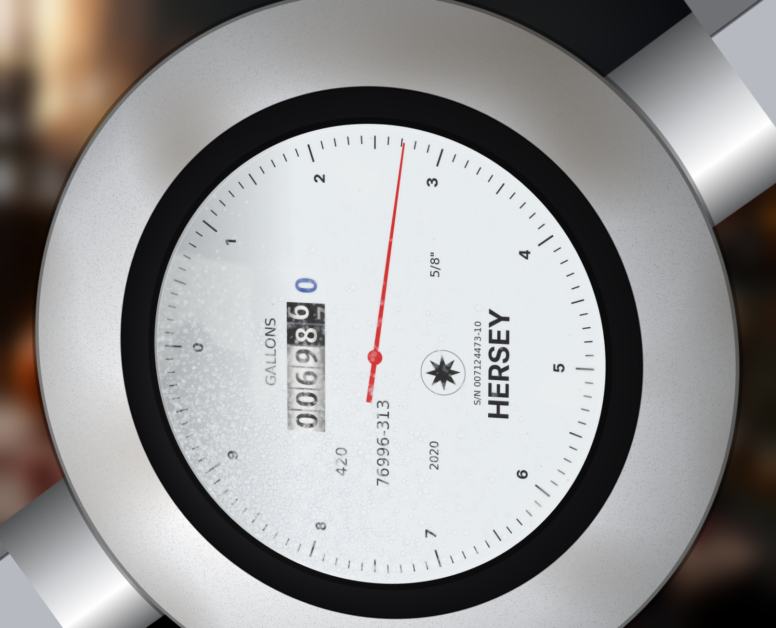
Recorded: 69862.7 gal
